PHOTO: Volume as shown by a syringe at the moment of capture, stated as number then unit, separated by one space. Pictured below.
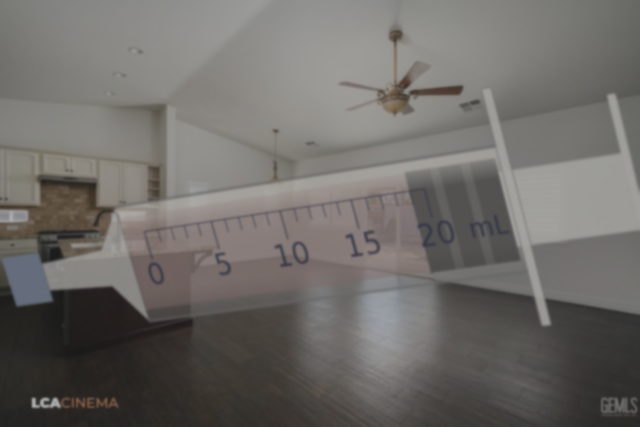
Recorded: 19 mL
